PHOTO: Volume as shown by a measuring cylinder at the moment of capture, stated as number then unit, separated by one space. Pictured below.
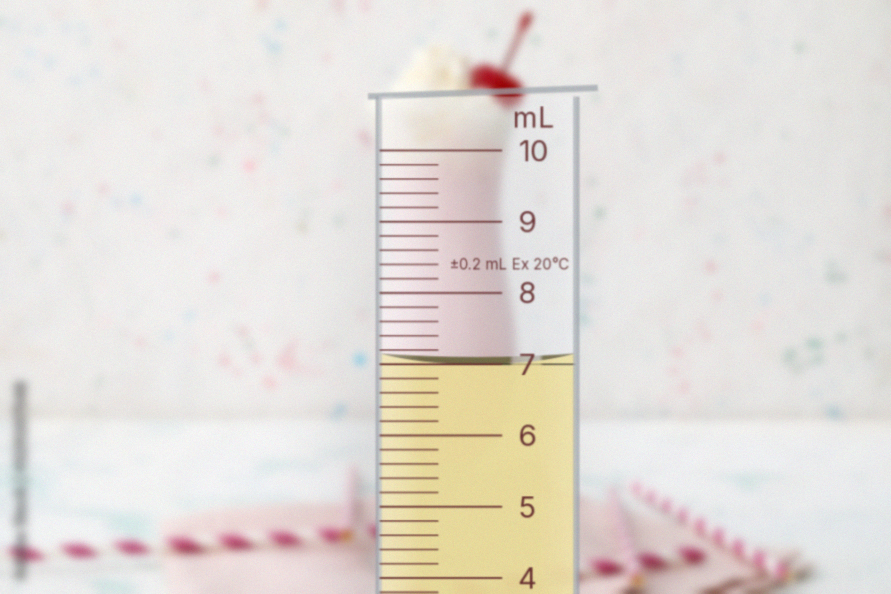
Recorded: 7 mL
